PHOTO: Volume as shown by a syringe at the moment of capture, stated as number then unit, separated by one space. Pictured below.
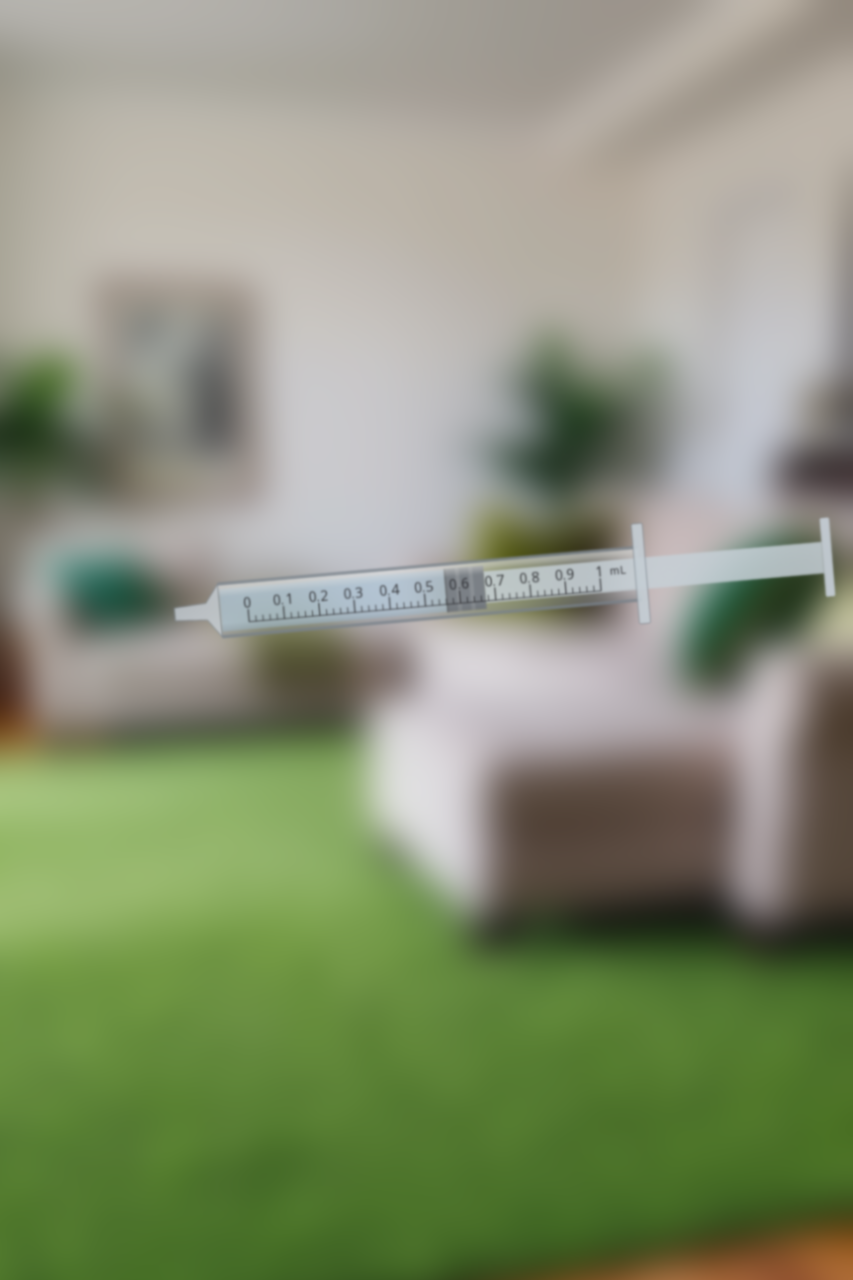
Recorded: 0.56 mL
